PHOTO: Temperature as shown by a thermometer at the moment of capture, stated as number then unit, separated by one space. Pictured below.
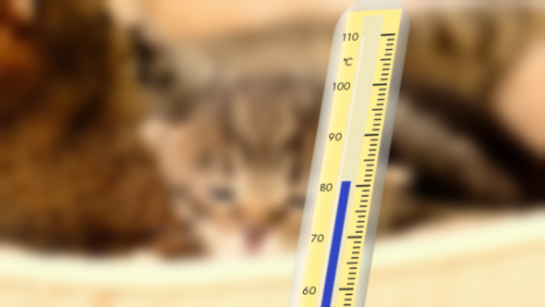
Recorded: 81 °C
